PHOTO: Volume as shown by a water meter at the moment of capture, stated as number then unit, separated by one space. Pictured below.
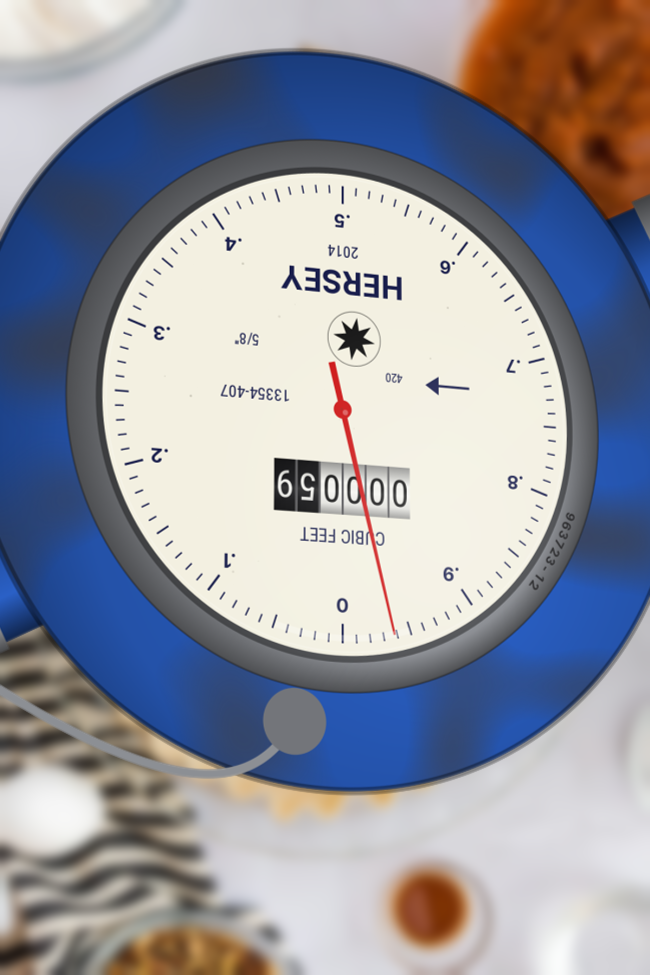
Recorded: 58.96 ft³
